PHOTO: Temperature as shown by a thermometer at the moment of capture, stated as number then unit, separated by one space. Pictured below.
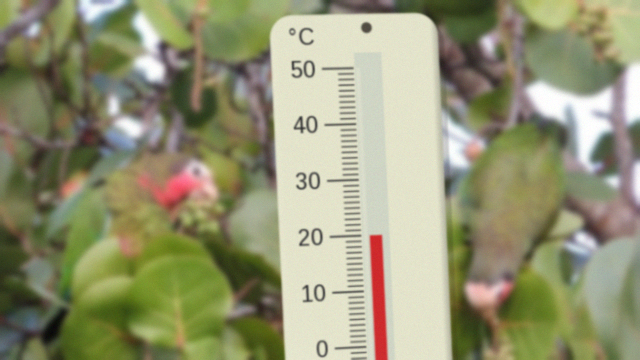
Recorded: 20 °C
